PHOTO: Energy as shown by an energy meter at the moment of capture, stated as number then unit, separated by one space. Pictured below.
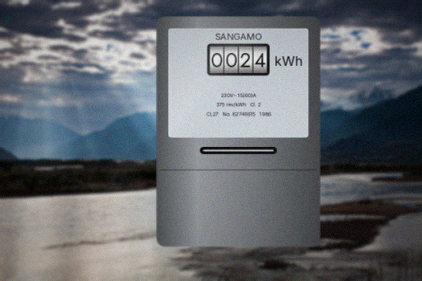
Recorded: 24 kWh
